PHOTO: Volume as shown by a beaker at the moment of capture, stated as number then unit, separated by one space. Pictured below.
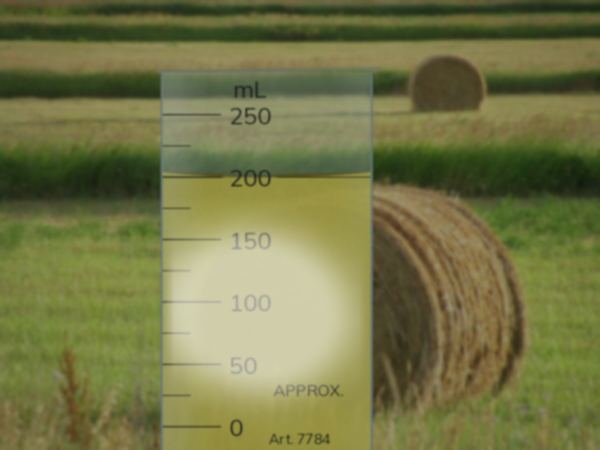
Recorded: 200 mL
